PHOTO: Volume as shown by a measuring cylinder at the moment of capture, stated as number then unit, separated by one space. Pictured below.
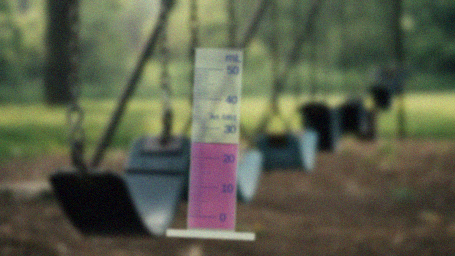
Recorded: 25 mL
